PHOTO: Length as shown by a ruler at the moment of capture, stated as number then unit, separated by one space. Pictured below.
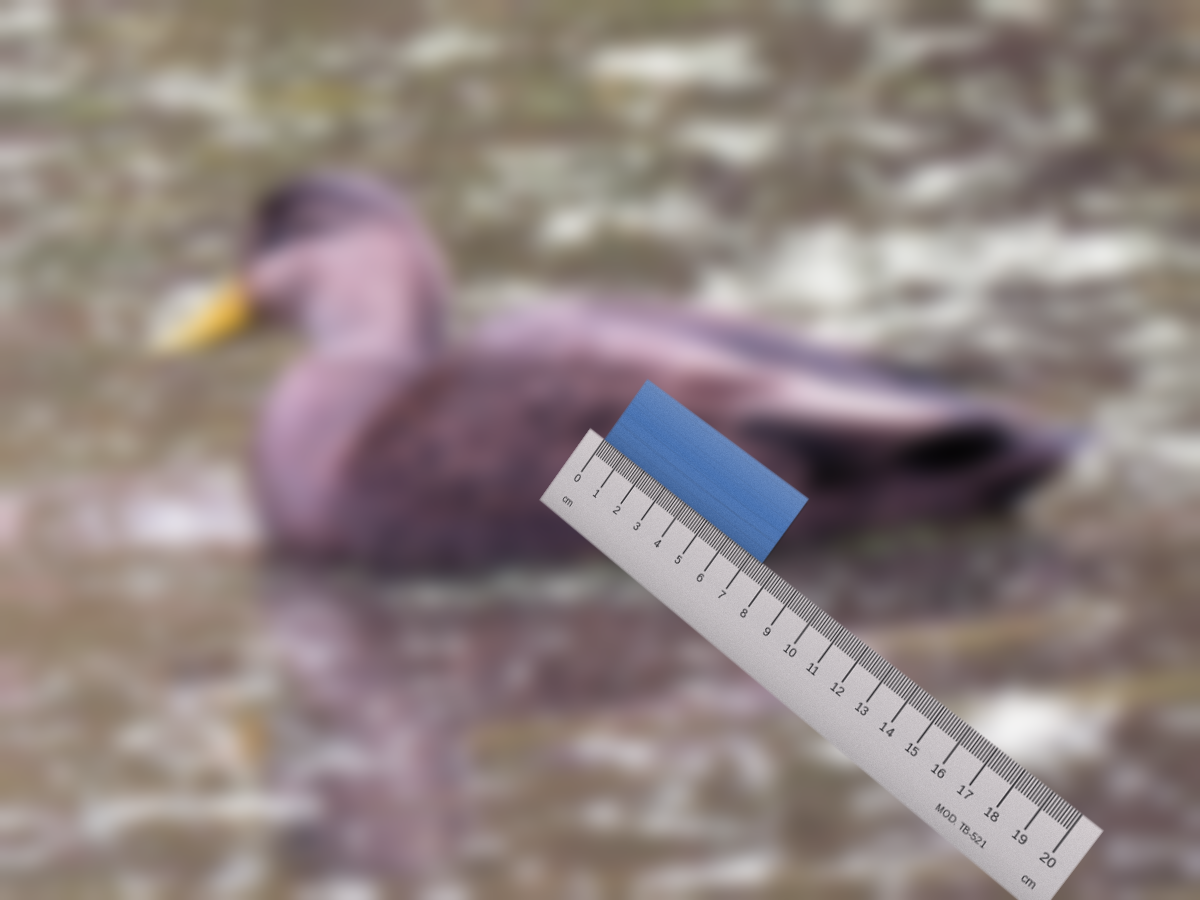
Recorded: 7.5 cm
